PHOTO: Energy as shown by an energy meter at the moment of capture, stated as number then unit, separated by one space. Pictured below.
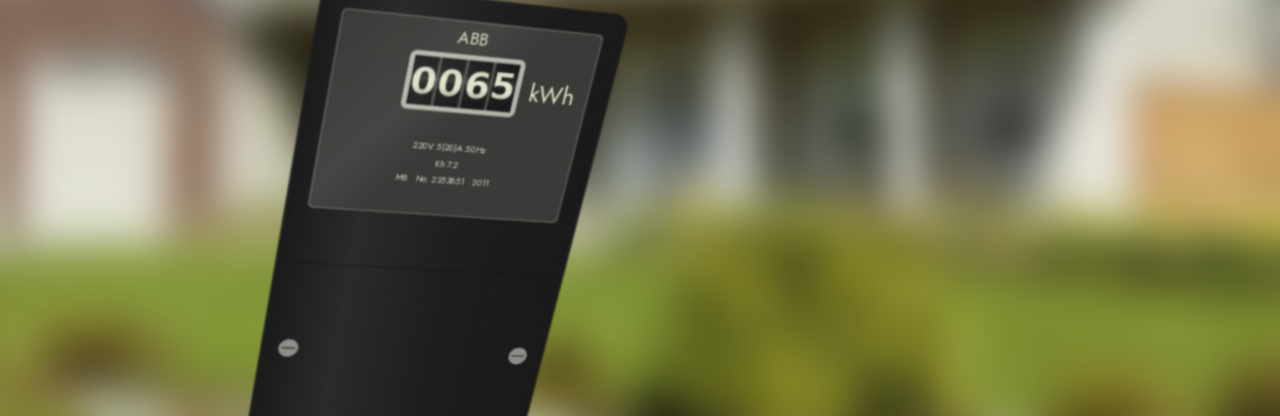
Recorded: 65 kWh
